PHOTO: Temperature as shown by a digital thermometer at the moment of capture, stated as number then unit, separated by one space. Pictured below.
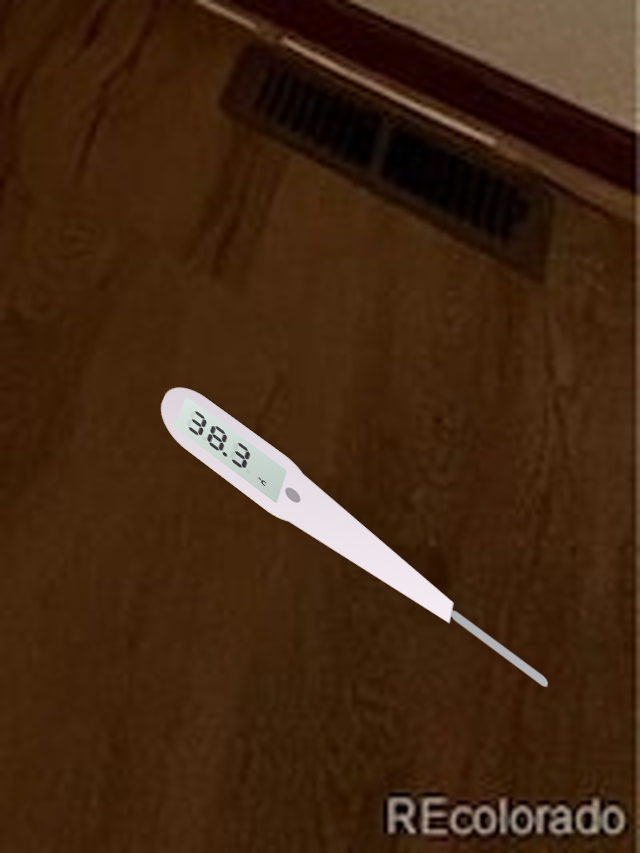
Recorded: 38.3 °C
